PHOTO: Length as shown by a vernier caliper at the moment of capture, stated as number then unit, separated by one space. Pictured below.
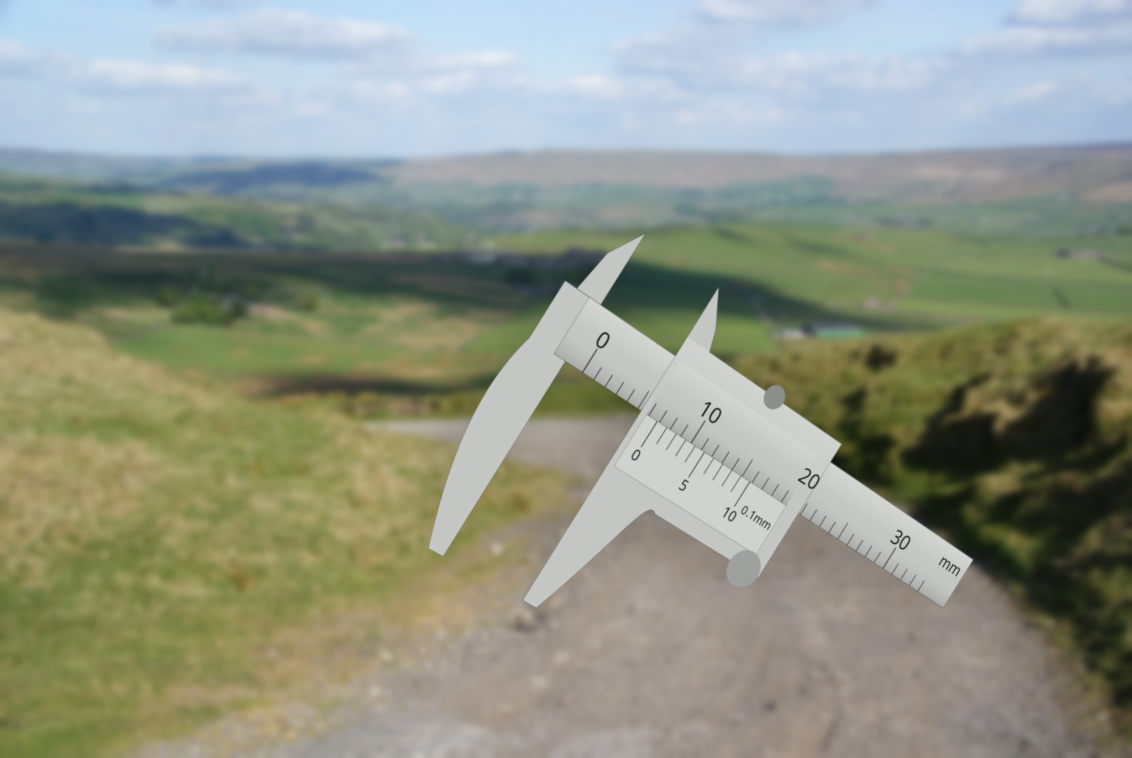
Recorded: 6.8 mm
